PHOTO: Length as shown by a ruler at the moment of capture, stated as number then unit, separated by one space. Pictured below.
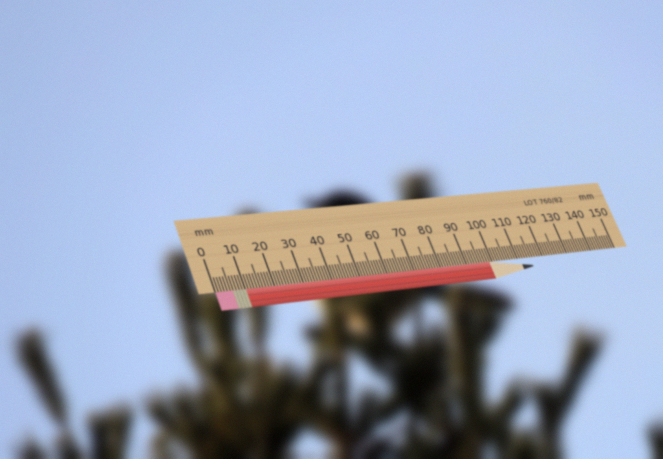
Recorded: 115 mm
